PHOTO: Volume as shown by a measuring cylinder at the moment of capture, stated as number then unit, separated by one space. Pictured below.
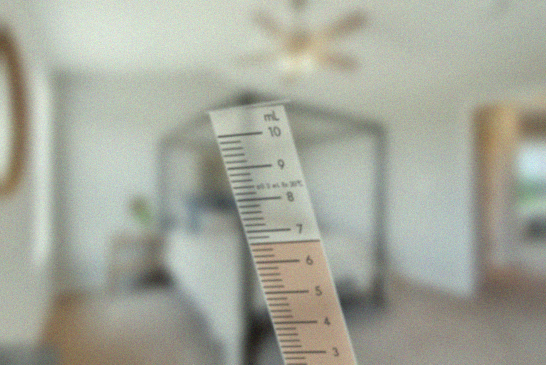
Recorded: 6.6 mL
